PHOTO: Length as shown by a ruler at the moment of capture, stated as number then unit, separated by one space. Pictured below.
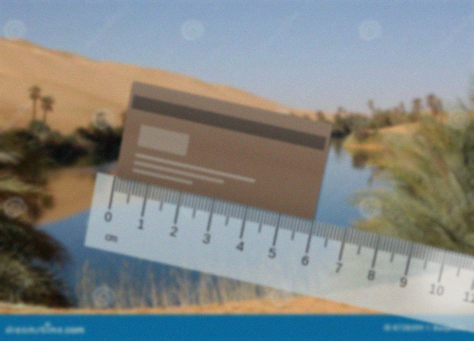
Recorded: 6 cm
